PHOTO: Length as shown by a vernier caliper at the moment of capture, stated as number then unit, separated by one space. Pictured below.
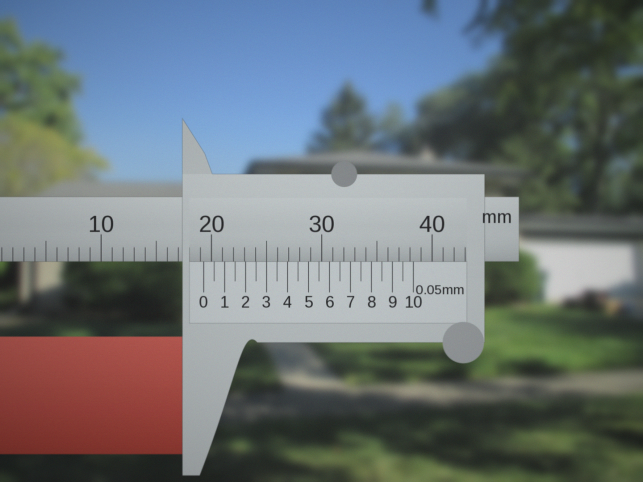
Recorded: 19.3 mm
